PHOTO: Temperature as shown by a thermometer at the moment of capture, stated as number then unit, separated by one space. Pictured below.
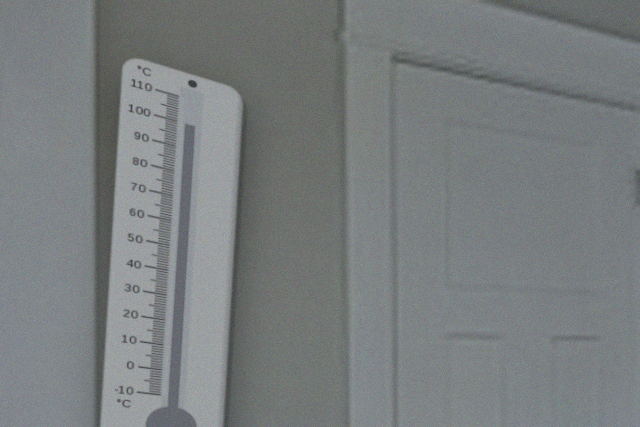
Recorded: 100 °C
